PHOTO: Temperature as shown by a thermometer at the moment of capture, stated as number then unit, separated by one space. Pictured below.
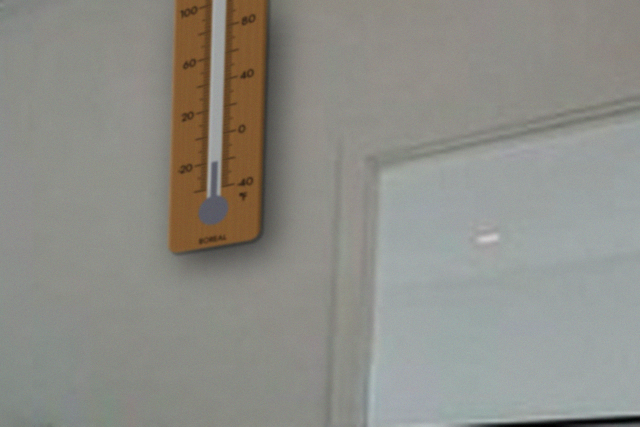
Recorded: -20 °F
